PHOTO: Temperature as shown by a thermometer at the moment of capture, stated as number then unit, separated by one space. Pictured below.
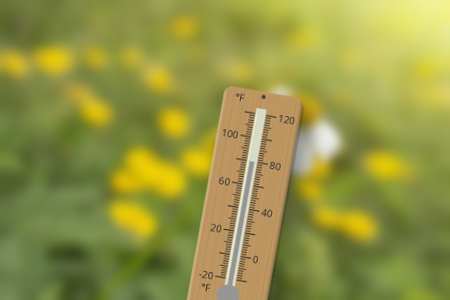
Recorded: 80 °F
